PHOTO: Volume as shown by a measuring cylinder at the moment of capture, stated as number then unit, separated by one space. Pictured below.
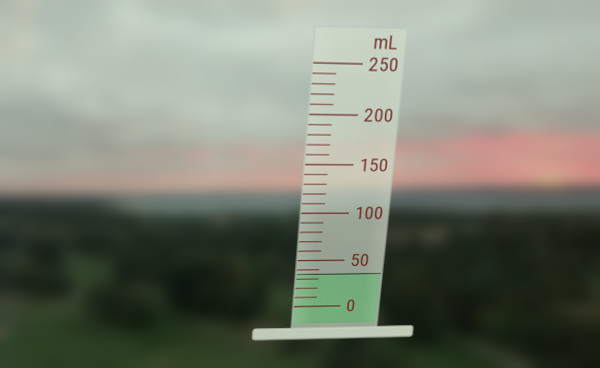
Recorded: 35 mL
